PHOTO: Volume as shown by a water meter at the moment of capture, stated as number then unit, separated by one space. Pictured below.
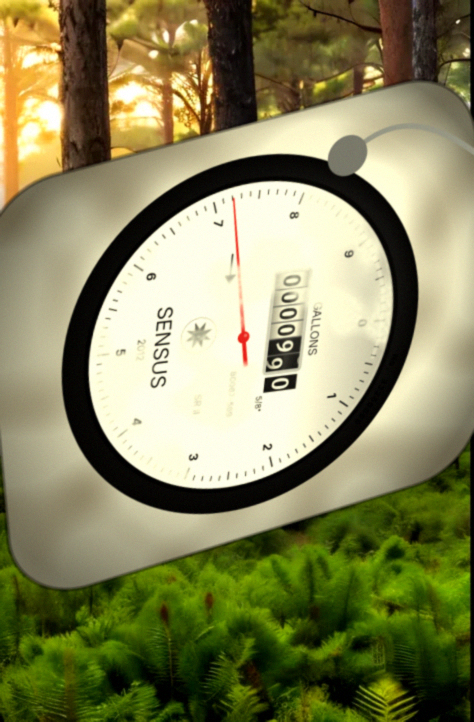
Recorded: 987.2 gal
